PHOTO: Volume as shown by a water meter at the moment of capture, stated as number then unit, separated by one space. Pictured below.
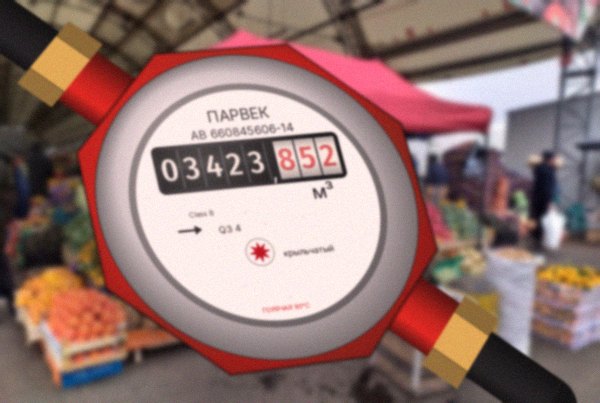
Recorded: 3423.852 m³
